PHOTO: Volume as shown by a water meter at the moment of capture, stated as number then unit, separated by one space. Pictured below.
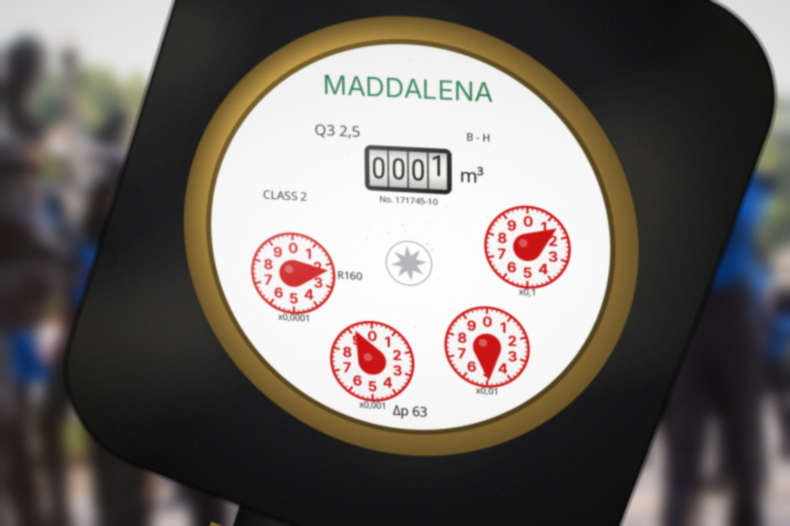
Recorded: 1.1492 m³
